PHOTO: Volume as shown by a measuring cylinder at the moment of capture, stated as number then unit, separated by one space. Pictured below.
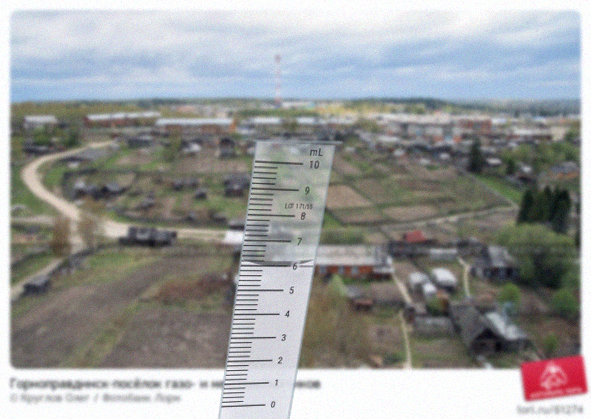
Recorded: 6 mL
